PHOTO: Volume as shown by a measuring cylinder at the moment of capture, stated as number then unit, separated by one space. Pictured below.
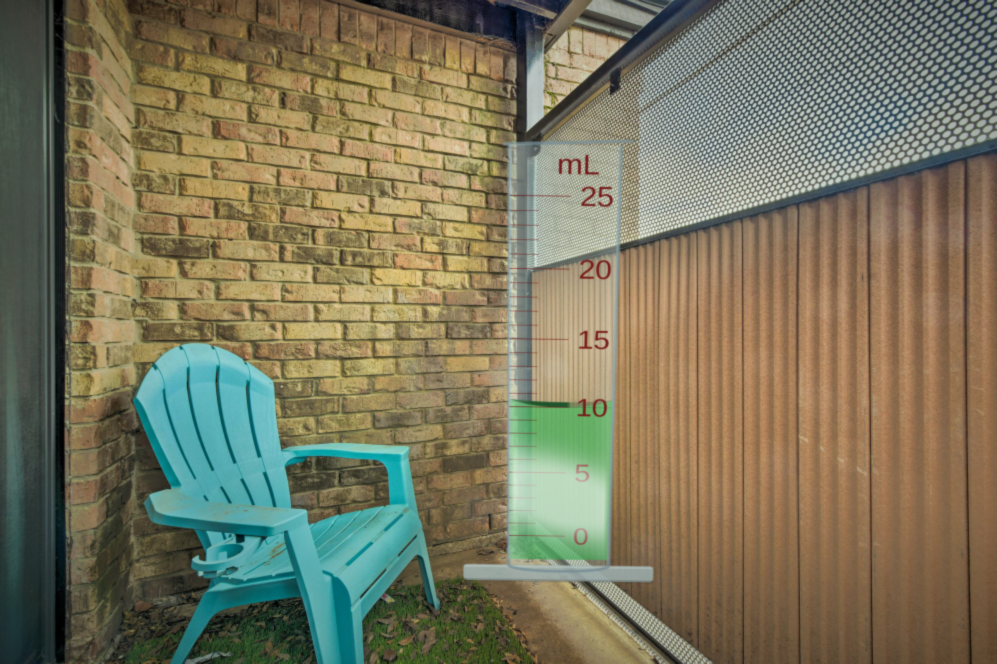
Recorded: 10 mL
